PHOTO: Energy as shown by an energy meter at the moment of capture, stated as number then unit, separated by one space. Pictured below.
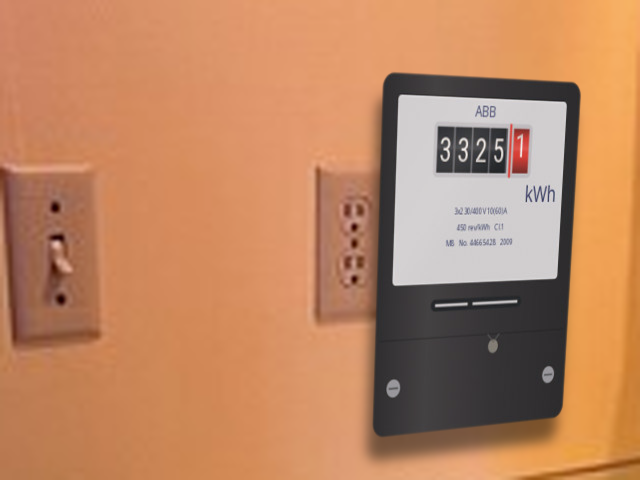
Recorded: 3325.1 kWh
